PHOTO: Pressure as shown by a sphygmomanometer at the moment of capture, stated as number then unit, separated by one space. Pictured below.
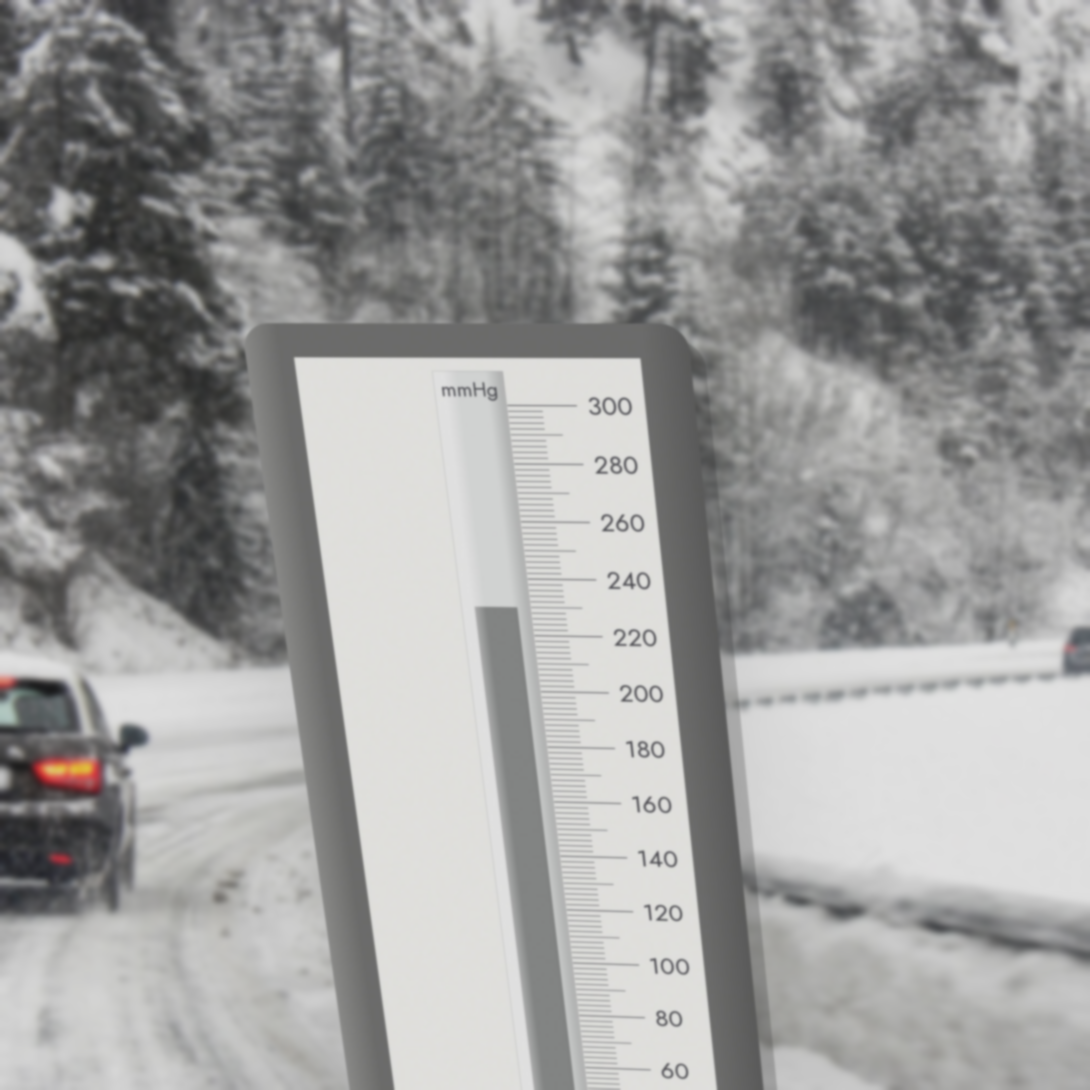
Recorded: 230 mmHg
